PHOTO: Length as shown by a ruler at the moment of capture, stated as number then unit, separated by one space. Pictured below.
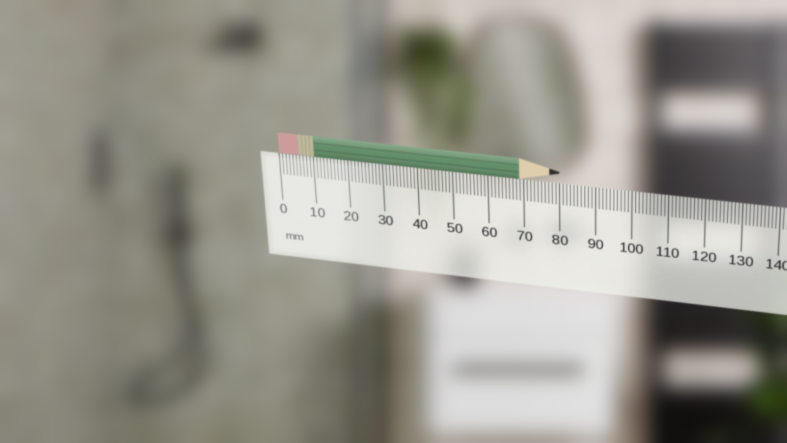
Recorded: 80 mm
